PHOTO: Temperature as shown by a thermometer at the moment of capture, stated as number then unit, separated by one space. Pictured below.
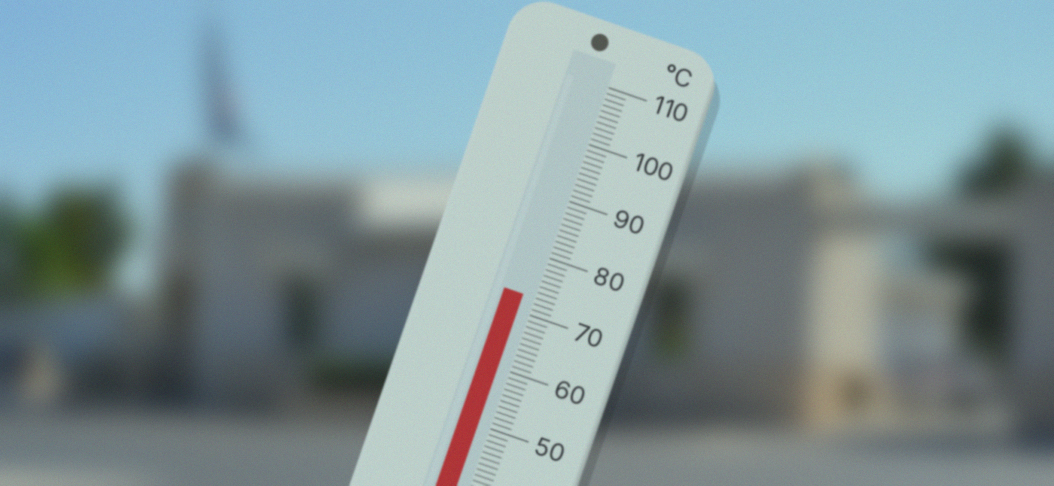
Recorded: 73 °C
